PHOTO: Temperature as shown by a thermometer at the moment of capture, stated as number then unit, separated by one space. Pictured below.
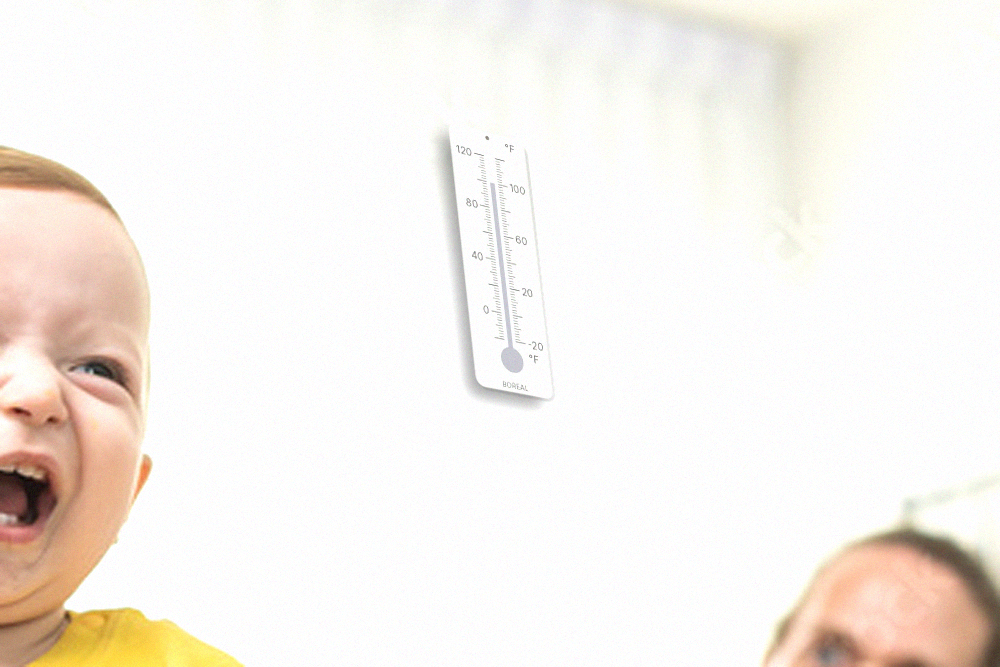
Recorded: 100 °F
